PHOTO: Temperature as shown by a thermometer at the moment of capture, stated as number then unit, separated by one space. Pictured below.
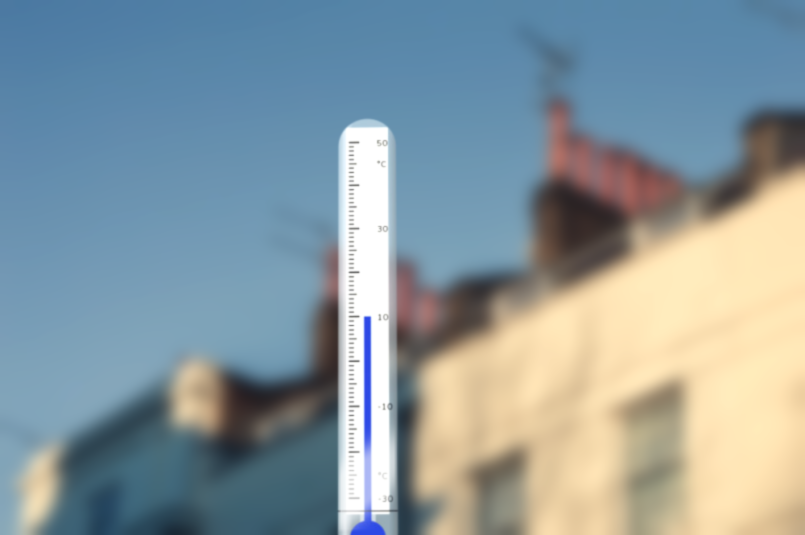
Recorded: 10 °C
